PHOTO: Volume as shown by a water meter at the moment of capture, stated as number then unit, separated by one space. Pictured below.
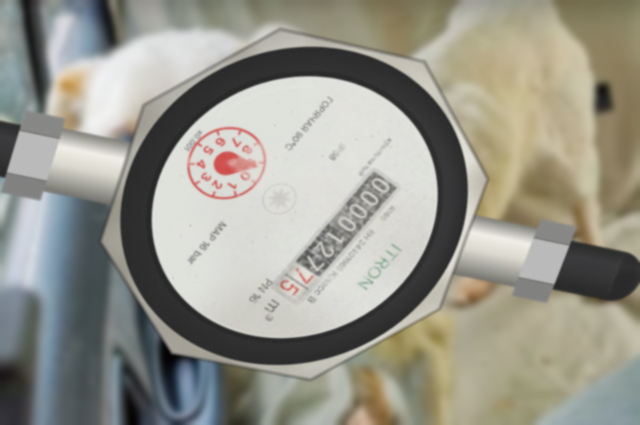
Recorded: 127.749 m³
